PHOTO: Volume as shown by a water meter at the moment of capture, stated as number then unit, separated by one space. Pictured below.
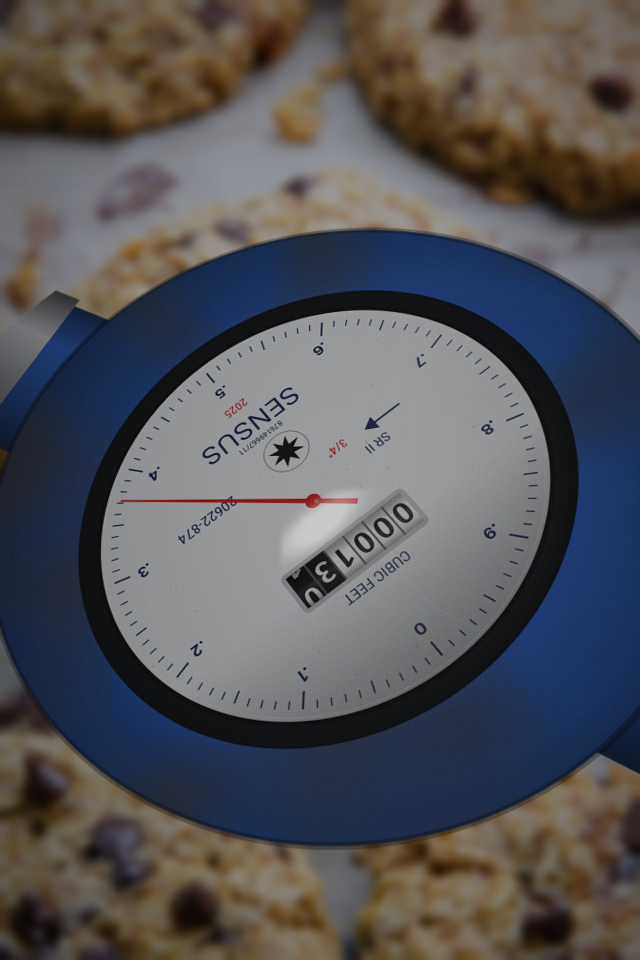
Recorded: 130.37 ft³
